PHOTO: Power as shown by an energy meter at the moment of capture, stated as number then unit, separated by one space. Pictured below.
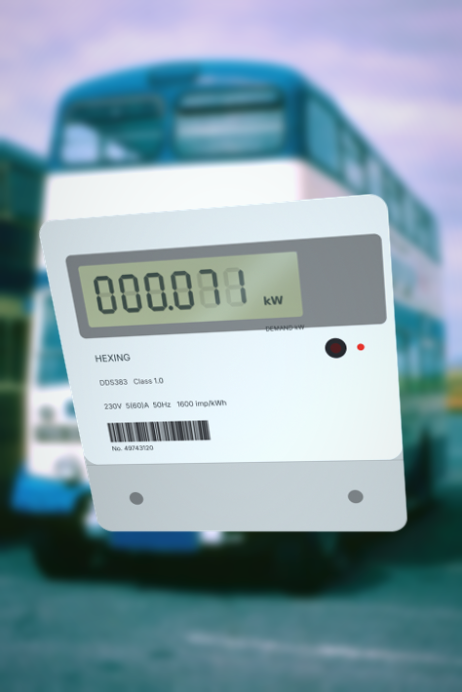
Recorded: 0.071 kW
